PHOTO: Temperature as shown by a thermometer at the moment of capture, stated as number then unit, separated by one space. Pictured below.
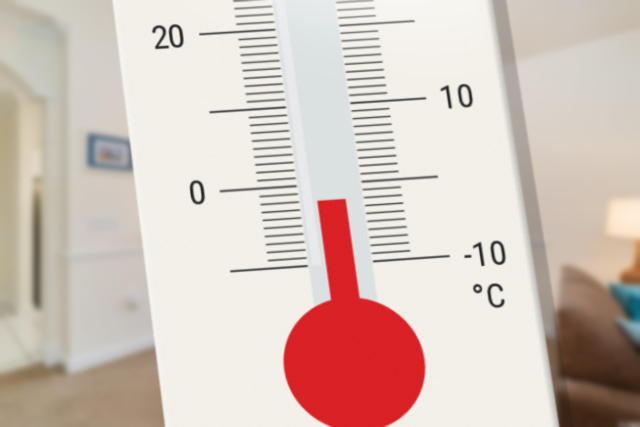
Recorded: -2 °C
